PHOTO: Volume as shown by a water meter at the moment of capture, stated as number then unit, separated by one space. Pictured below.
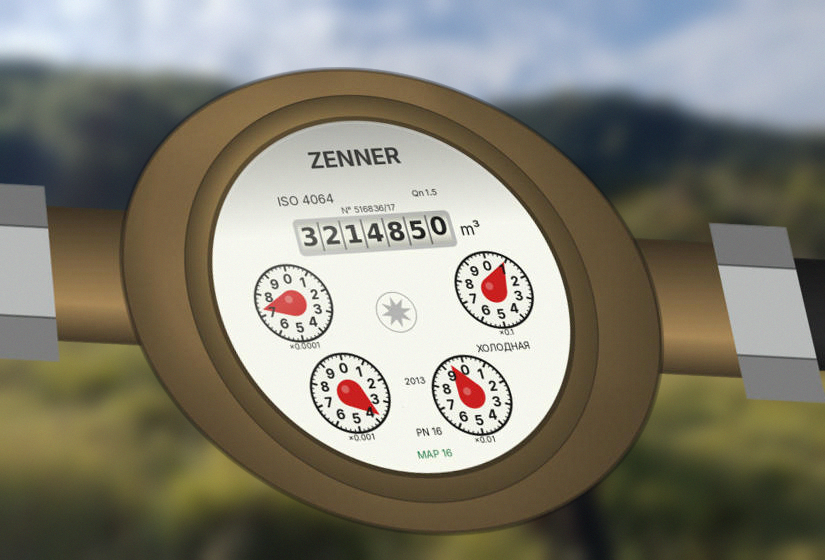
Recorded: 3214850.0937 m³
